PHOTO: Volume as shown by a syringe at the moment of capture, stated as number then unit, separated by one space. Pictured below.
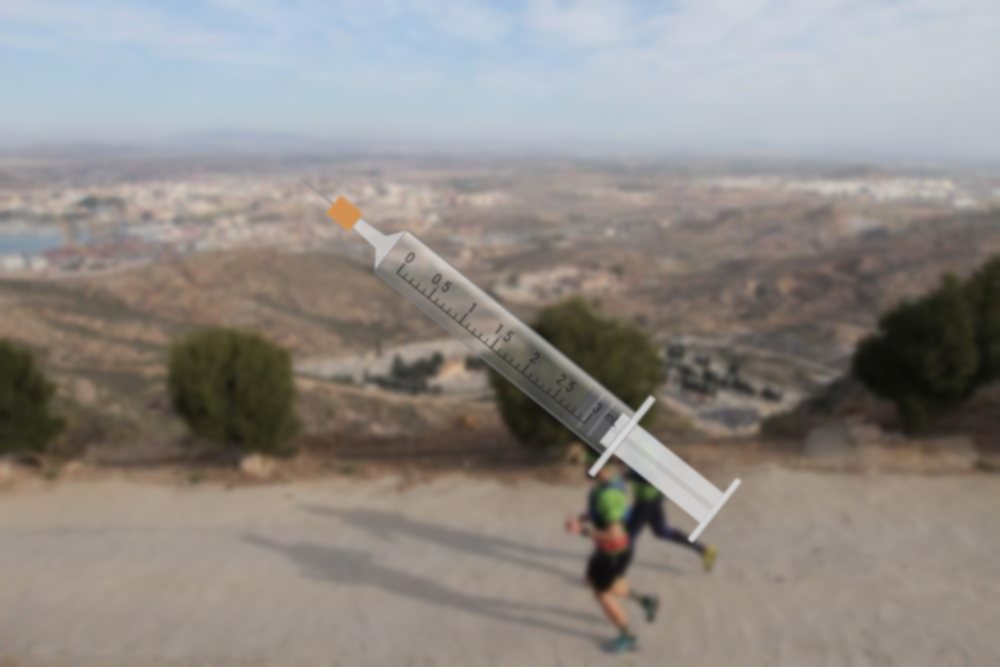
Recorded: 2.8 mL
